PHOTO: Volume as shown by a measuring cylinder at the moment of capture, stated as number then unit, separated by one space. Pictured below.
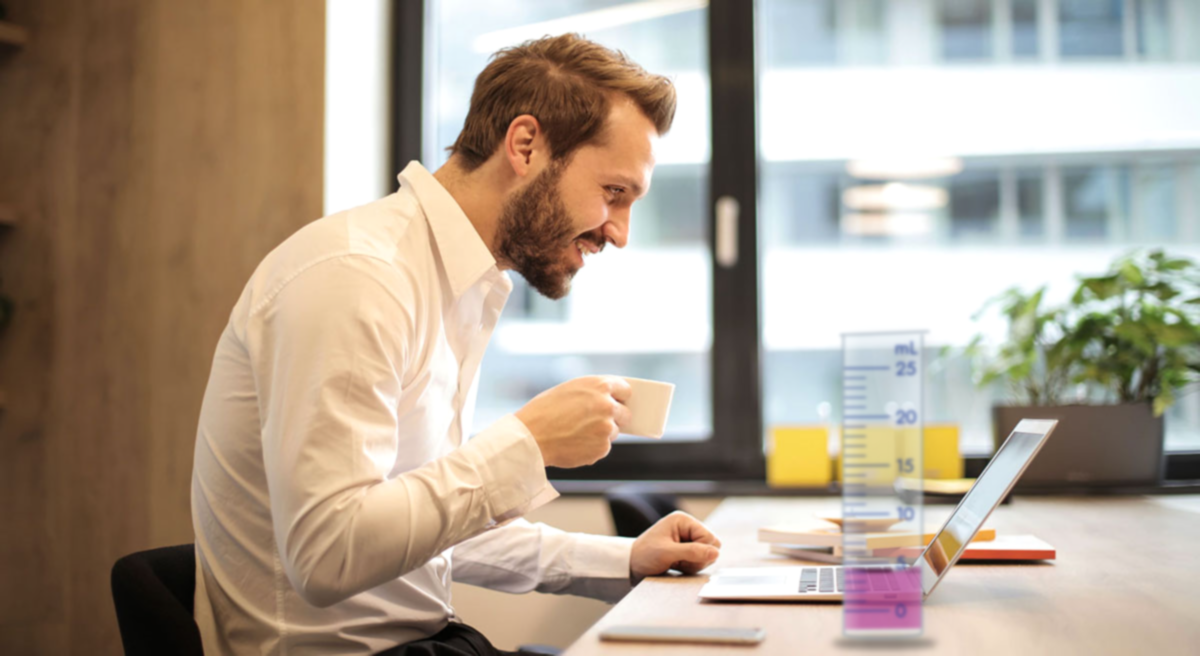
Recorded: 4 mL
